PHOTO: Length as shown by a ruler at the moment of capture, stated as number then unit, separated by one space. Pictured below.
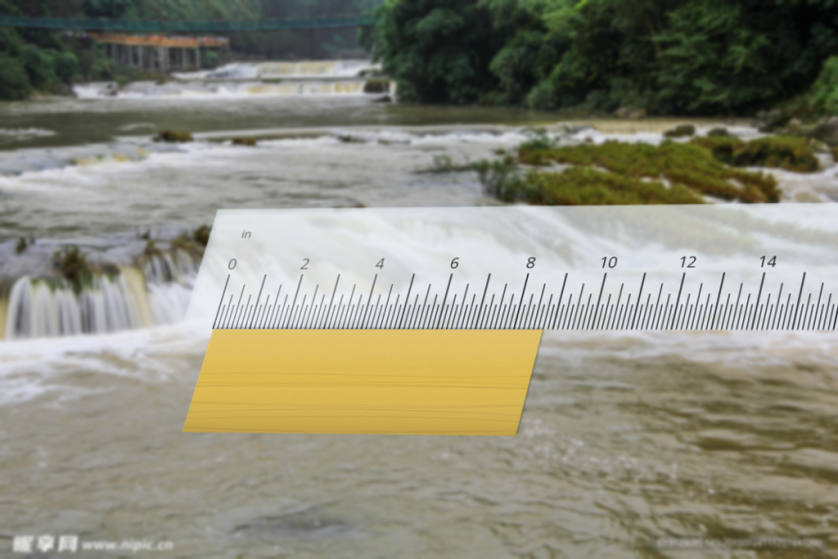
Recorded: 8.75 in
